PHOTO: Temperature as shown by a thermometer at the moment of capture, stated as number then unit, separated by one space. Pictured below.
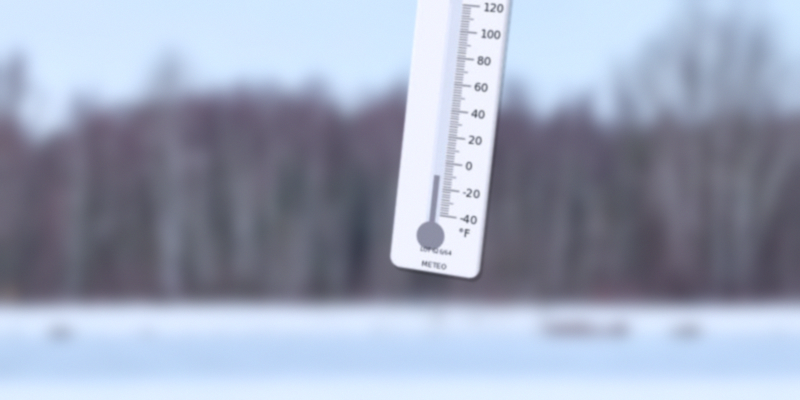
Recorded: -10 °F
